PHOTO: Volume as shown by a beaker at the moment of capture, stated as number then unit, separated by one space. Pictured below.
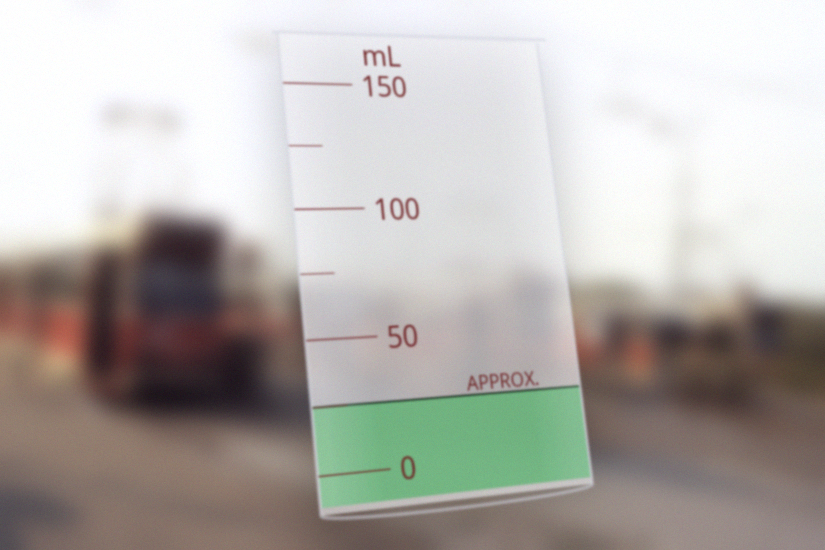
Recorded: 25 mL
